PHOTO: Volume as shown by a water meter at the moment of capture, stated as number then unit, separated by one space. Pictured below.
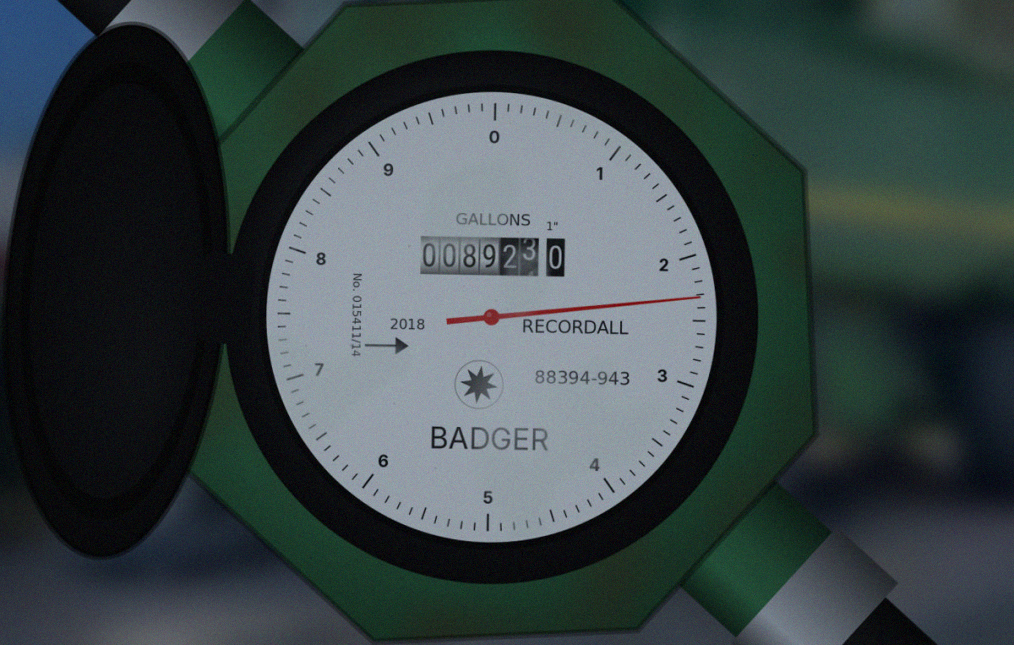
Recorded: 89232.3 gal
